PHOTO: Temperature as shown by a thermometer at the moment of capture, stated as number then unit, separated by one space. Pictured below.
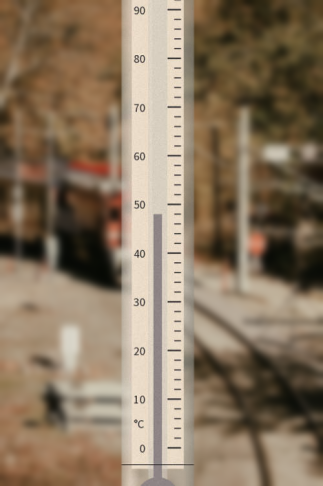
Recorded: 48 °C
